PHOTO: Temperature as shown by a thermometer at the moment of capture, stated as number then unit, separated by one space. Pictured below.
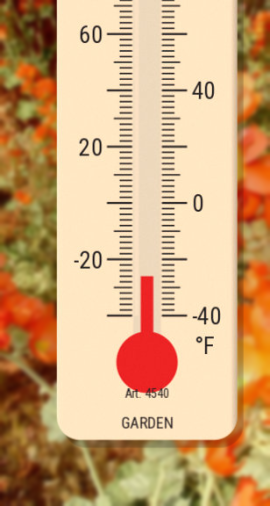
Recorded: -26 °F
